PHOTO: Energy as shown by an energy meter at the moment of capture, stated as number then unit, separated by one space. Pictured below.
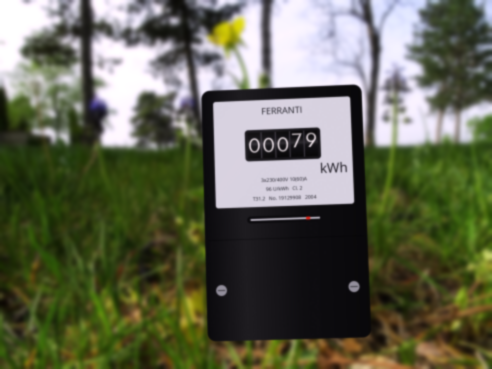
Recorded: 79 kWh
